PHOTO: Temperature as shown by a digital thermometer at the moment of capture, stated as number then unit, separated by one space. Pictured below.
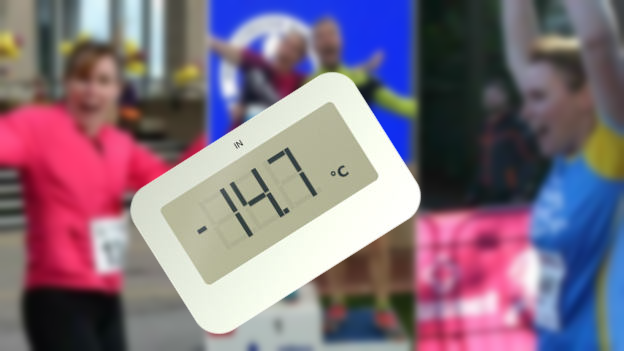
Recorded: -14.7 °C
